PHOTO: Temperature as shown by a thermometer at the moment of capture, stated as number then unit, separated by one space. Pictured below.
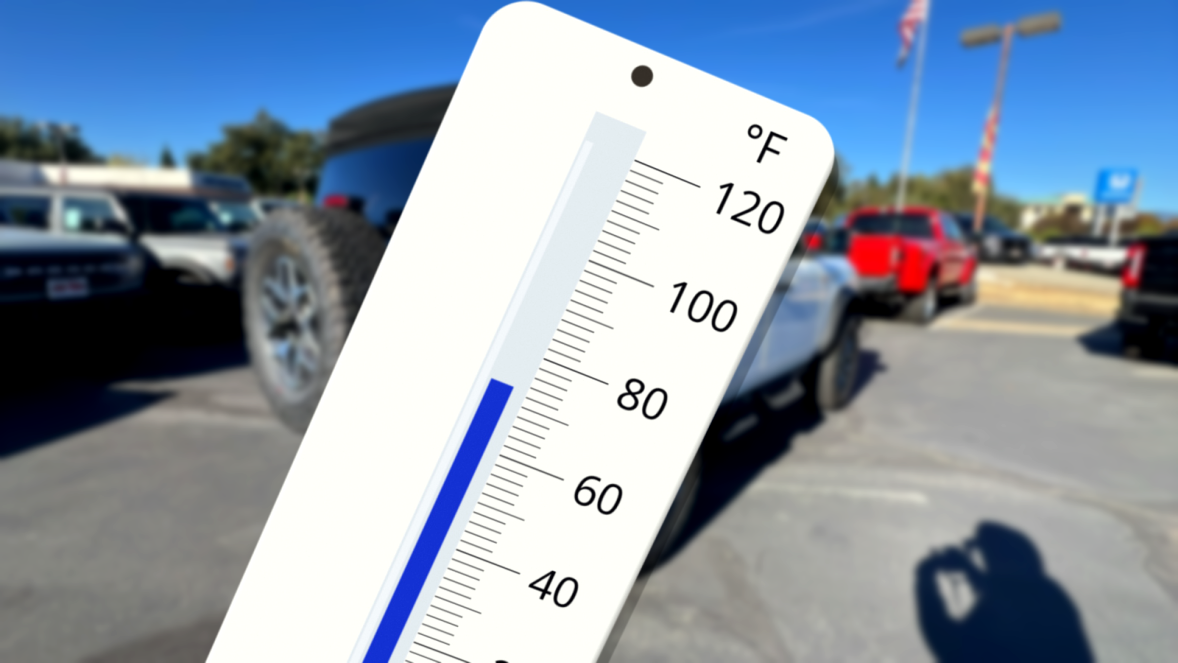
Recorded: 73 °F
